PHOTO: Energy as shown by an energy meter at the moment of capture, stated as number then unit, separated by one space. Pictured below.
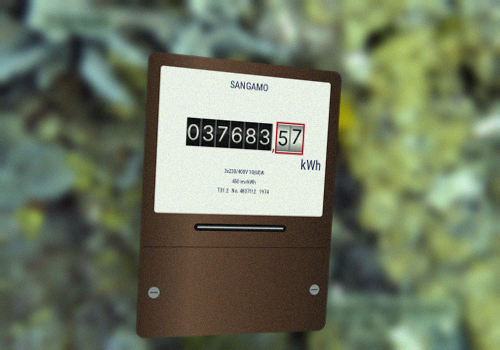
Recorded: 37683.57 kWh
